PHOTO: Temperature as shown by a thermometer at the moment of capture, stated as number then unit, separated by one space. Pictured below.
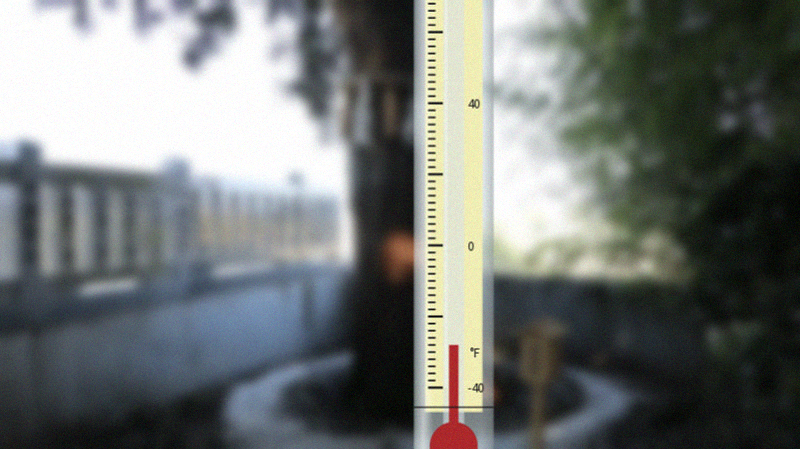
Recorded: -28 °F
